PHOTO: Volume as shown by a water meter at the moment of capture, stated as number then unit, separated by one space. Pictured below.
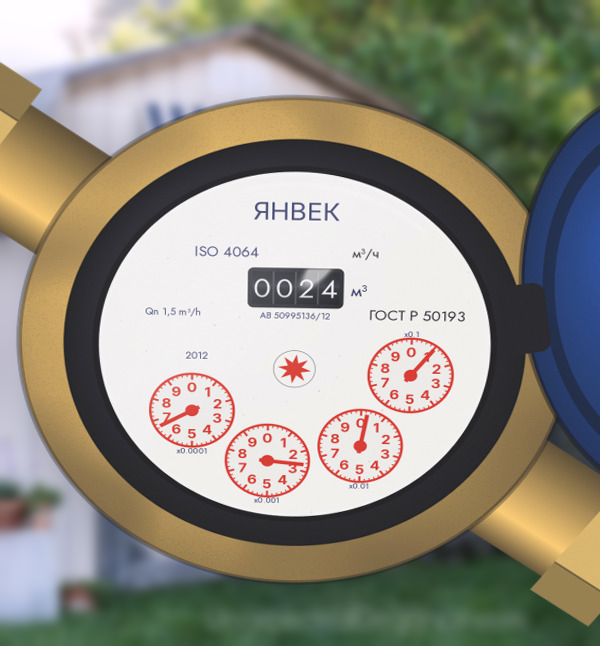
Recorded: 24.1026 m³
